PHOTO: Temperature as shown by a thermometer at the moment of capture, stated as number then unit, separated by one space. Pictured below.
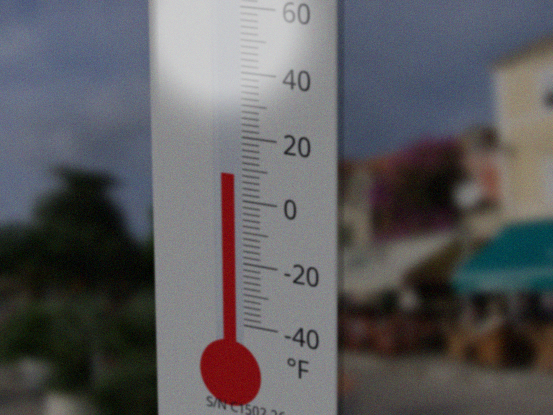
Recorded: 8 °F
